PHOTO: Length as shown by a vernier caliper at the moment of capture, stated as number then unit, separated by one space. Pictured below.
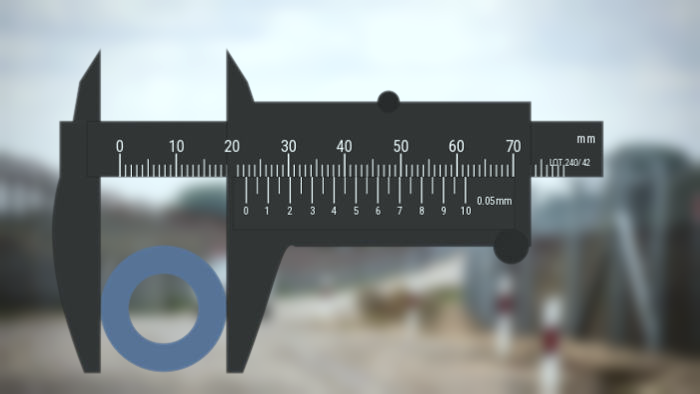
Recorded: 22.5 mm
